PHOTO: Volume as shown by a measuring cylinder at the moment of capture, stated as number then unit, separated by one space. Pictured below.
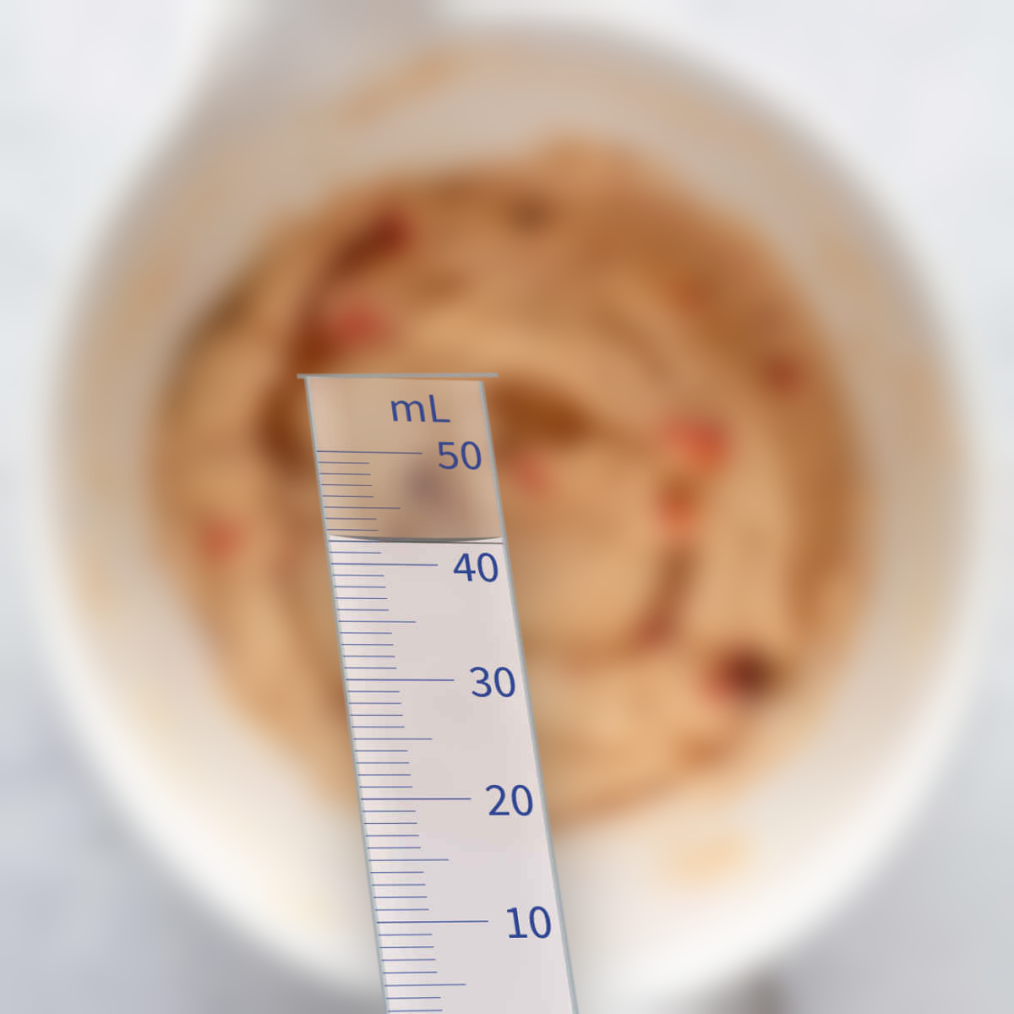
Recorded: 42 mL
